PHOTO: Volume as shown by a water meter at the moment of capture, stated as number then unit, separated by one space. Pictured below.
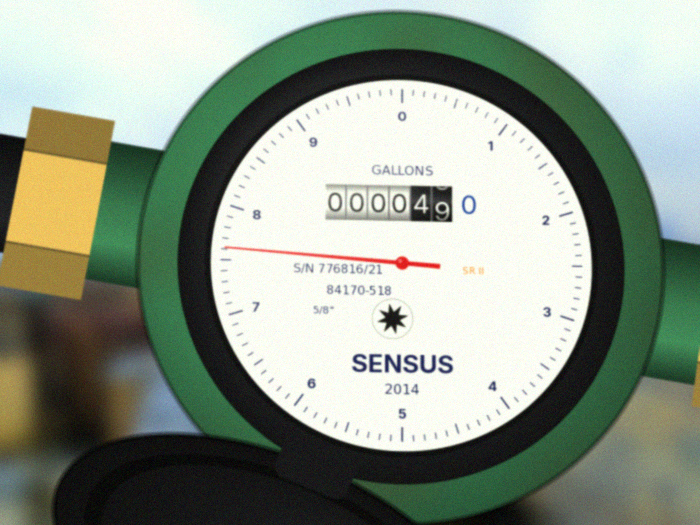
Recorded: 487.6 gal
